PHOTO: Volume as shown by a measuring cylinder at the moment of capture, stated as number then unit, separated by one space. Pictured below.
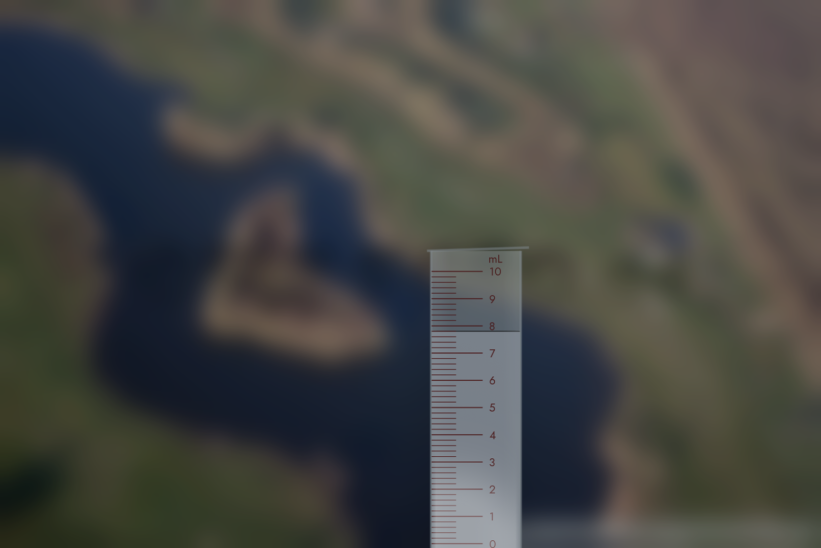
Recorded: 7.8 mL
